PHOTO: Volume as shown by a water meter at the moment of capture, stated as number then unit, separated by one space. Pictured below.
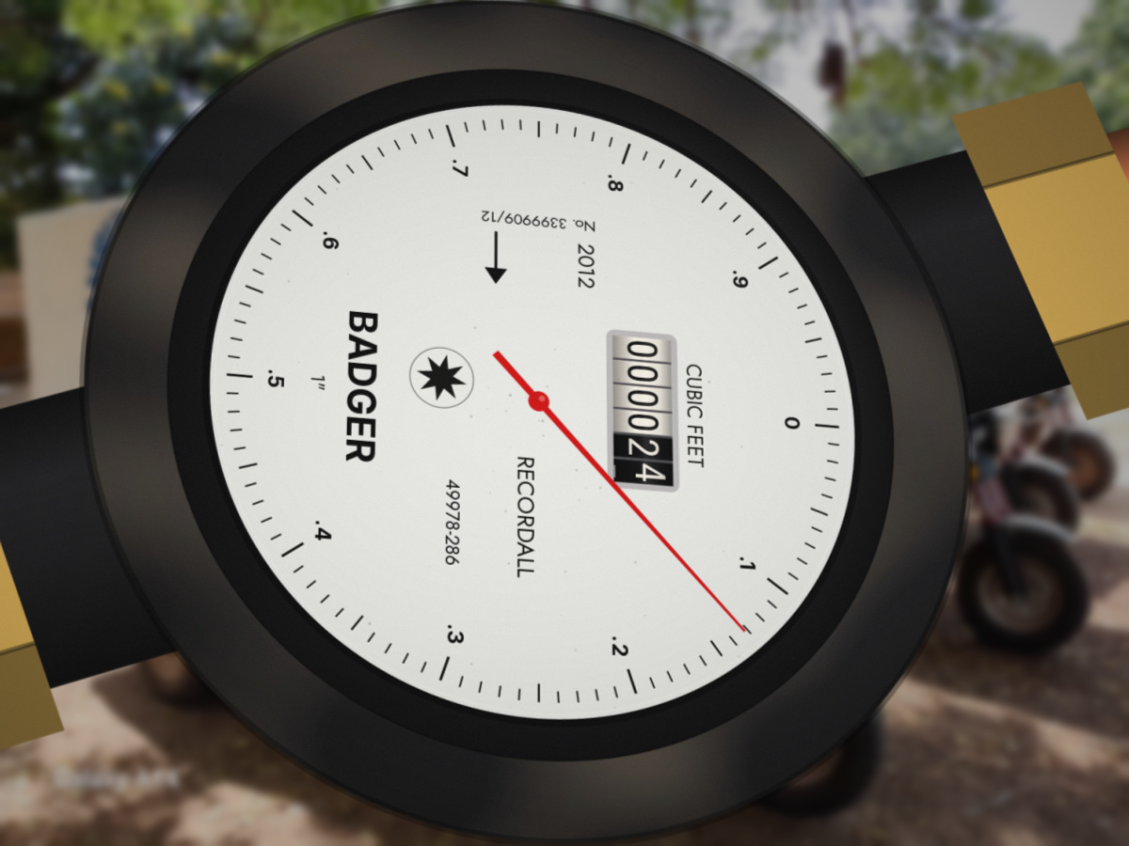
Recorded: 24.13 ft³
